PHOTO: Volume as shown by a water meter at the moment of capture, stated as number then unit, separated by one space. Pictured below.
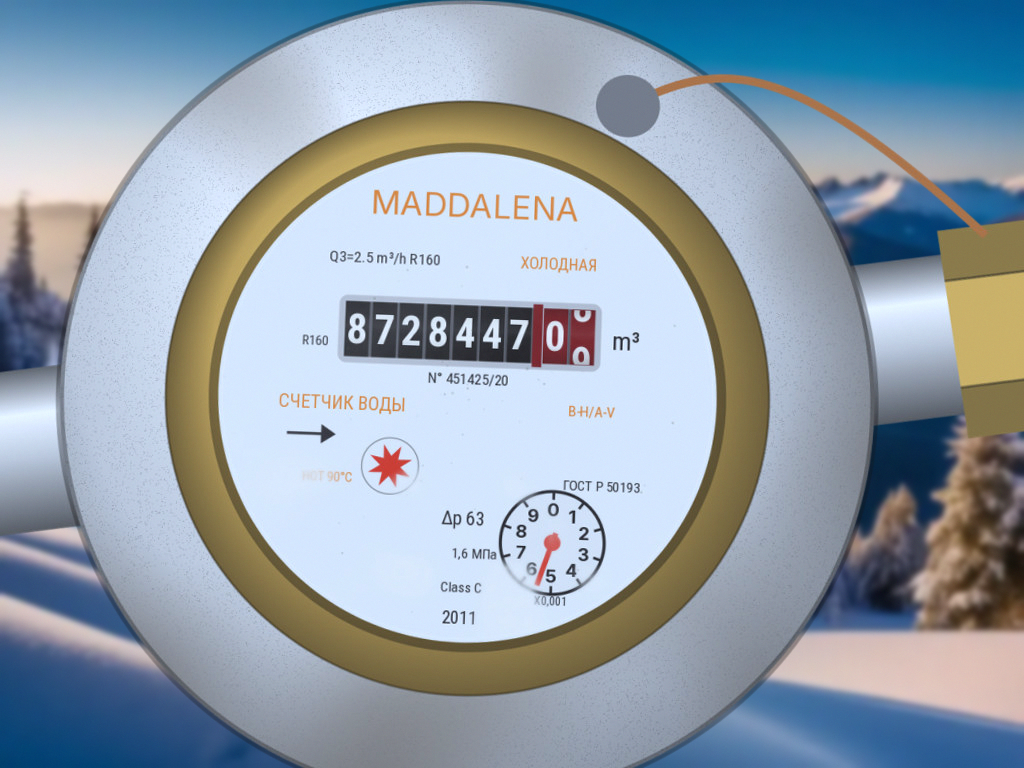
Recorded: 8728447.085 m³
